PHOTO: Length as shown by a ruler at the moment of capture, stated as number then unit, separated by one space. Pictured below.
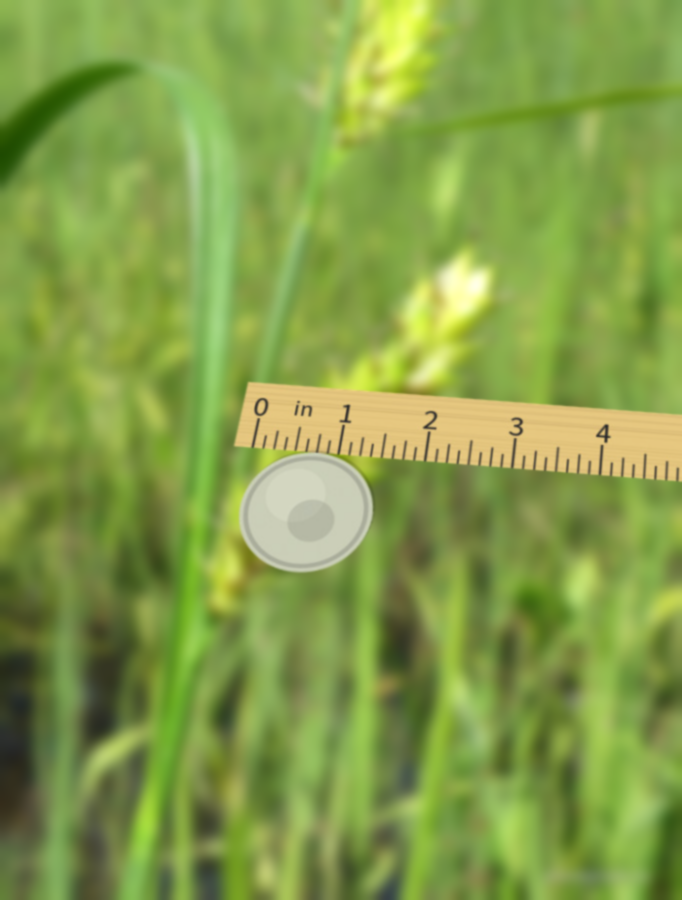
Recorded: 1.5 in
